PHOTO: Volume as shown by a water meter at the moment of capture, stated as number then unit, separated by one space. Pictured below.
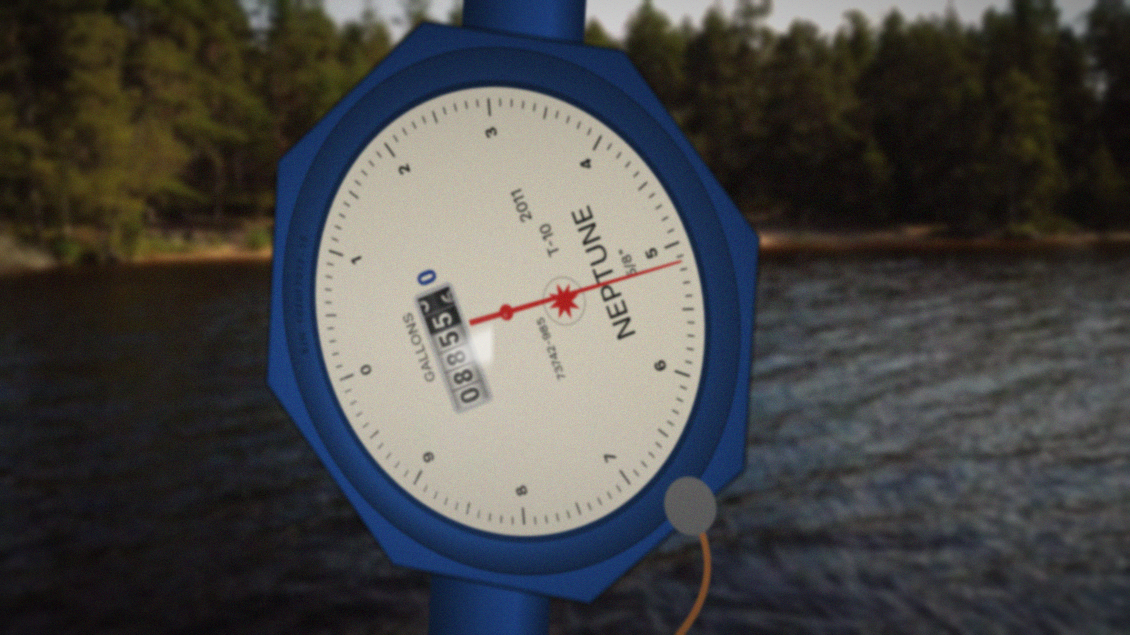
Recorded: 885555.1 gal
